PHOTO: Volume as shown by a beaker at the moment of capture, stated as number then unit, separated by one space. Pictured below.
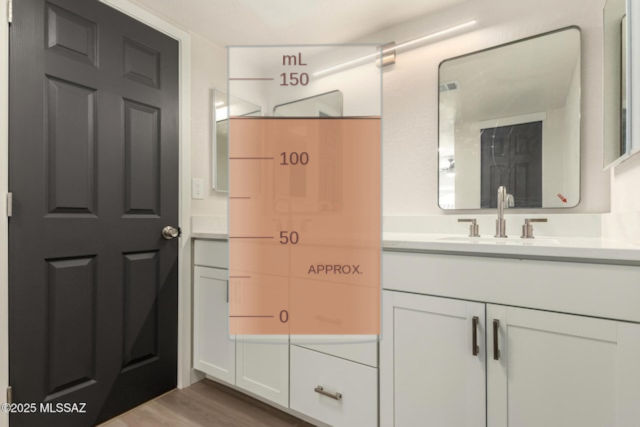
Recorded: 125 mL
